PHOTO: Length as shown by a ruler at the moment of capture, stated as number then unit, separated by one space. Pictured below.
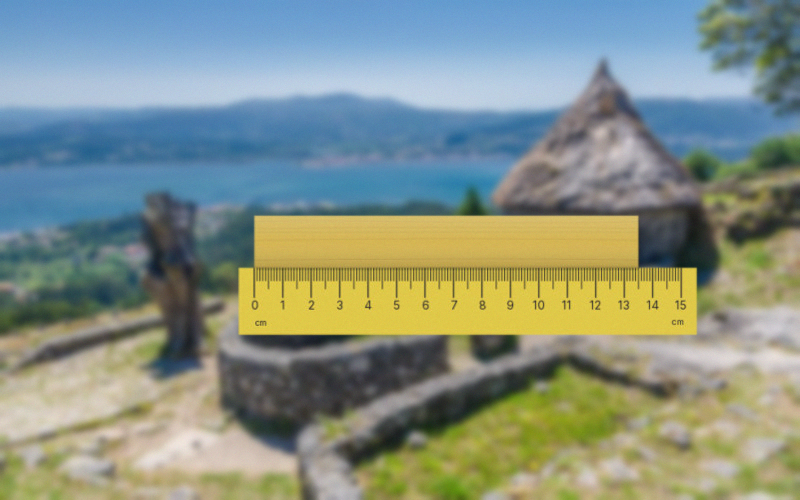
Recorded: 13.5 cm
